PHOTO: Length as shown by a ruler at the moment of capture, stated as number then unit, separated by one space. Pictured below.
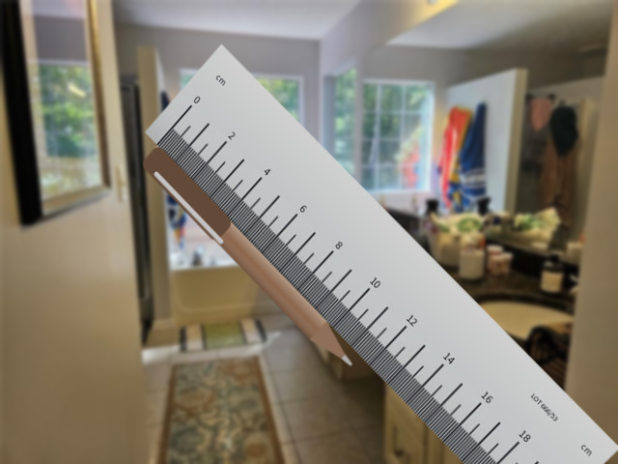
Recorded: 11.5 cm
